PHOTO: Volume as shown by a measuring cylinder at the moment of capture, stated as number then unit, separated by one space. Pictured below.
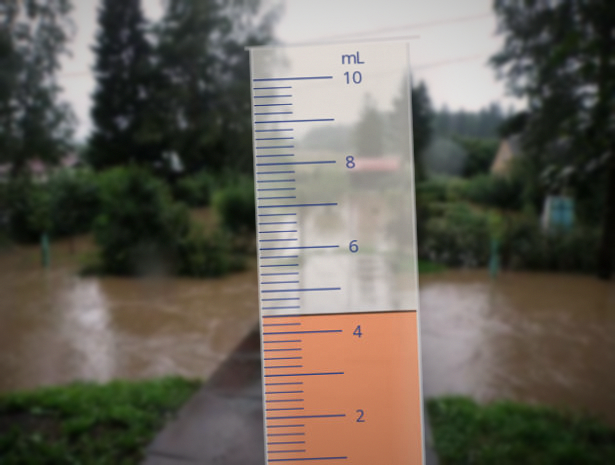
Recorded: 4.4 mL
